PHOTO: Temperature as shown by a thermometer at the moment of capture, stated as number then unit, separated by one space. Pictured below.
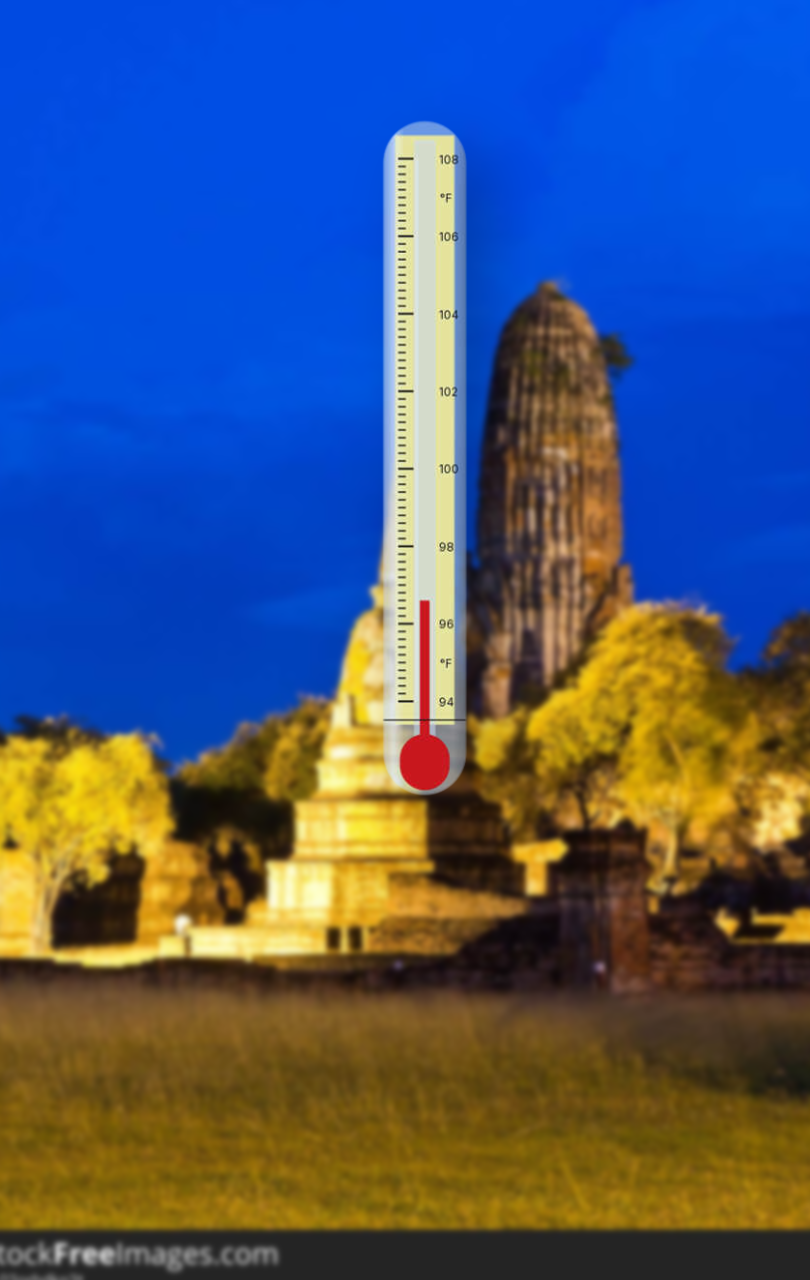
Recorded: 96.6 °F
